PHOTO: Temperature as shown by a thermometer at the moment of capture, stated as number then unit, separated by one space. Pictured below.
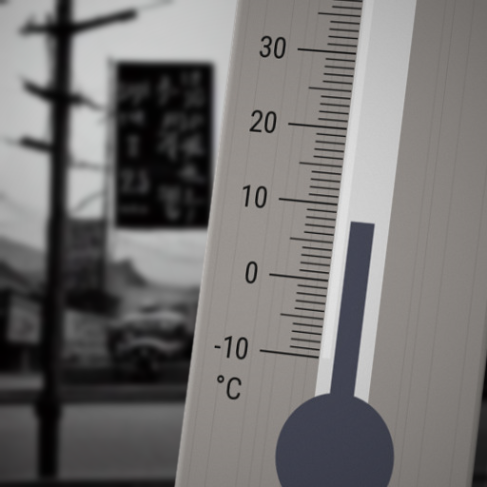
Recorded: 8 °C
